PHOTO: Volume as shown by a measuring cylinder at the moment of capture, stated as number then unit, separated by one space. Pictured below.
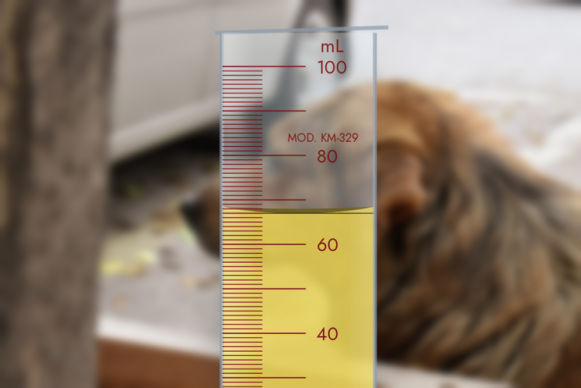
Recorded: 67 mL
